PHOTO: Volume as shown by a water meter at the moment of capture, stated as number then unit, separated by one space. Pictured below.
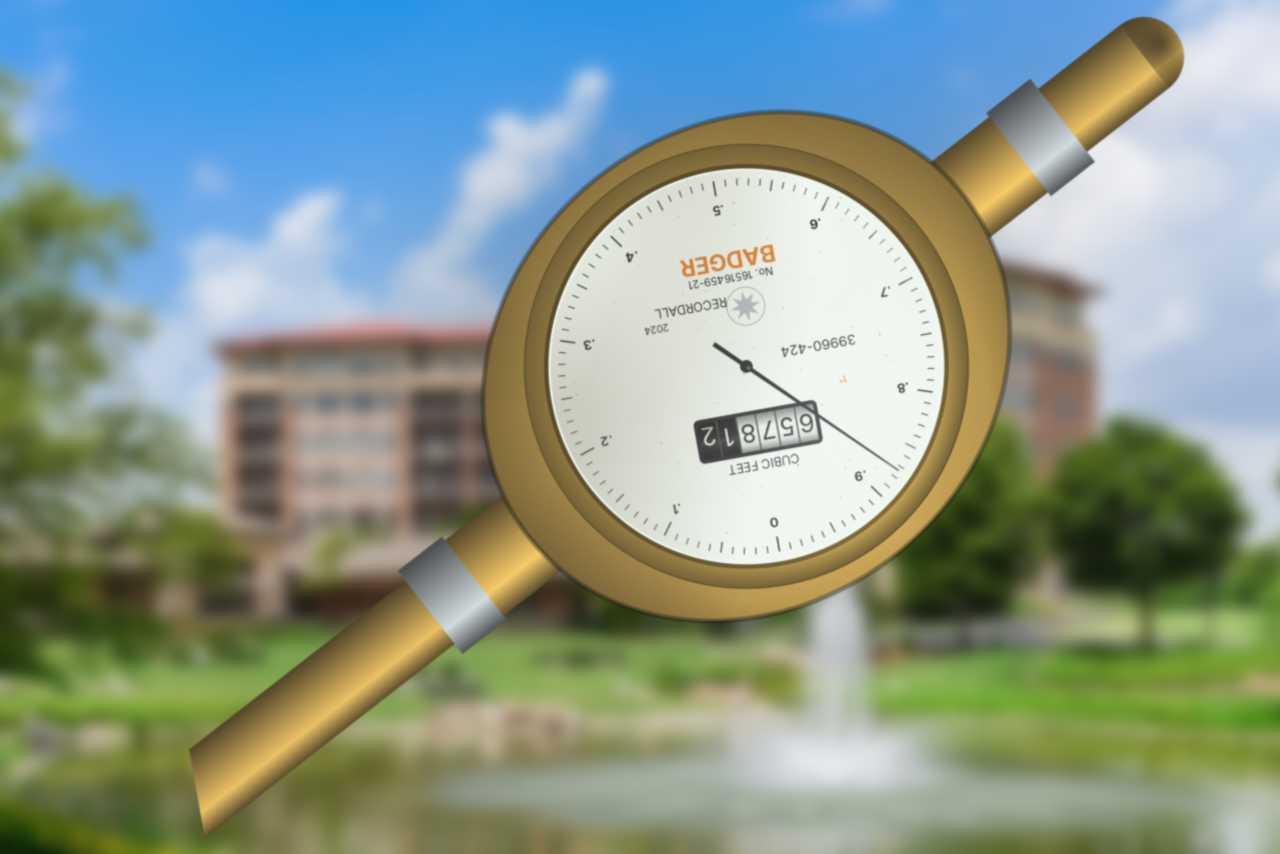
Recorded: 657811.87 ft³
